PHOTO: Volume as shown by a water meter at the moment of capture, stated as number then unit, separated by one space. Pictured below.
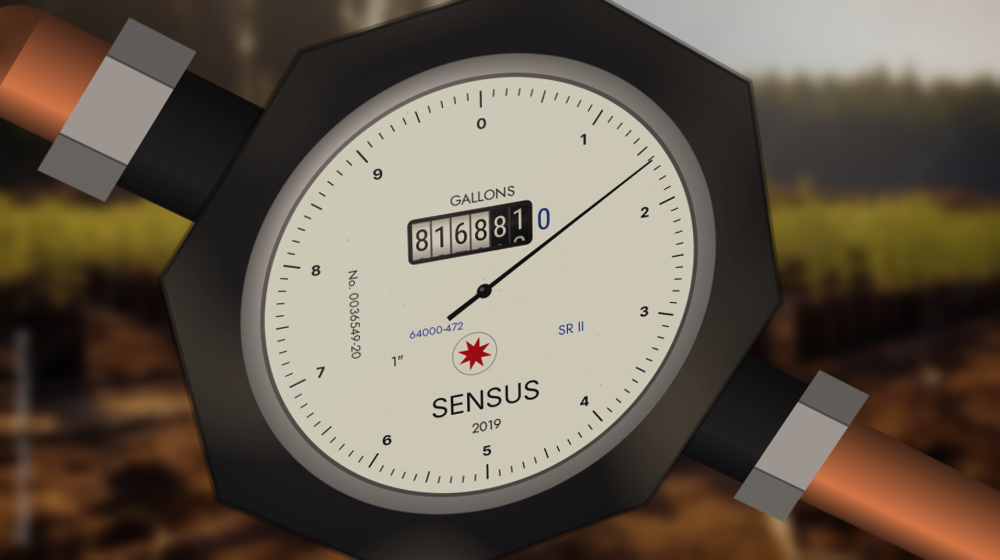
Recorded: 8168811.6 gal
